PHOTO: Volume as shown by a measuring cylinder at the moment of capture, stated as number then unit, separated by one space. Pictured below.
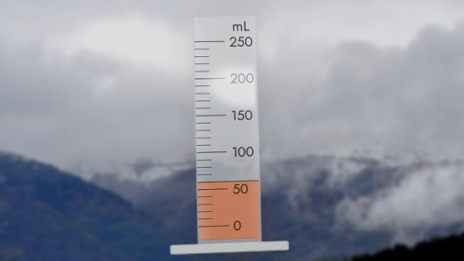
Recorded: 60 mL
